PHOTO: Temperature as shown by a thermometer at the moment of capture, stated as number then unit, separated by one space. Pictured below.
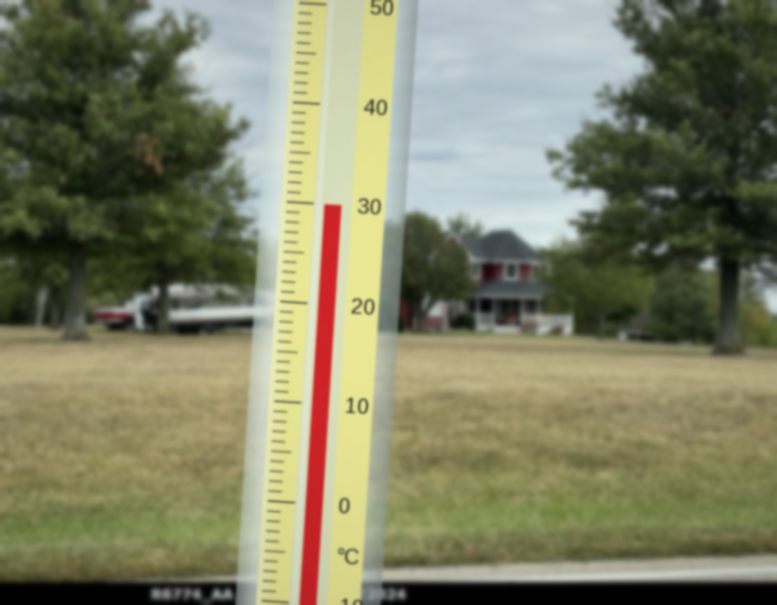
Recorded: 30 °C
